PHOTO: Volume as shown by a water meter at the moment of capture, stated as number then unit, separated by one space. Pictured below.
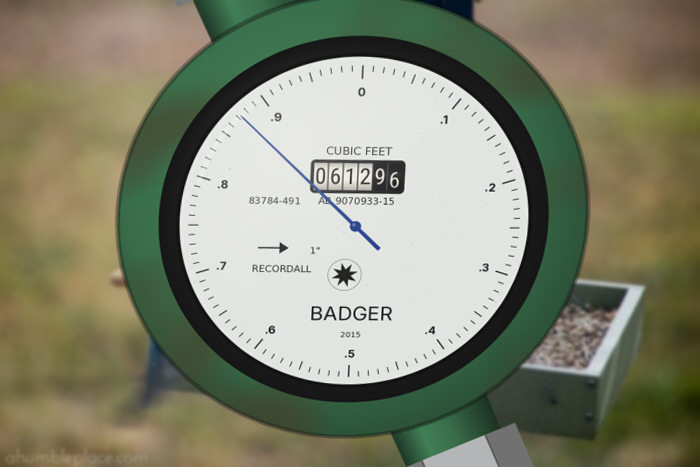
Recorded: 61295.87 ft³
